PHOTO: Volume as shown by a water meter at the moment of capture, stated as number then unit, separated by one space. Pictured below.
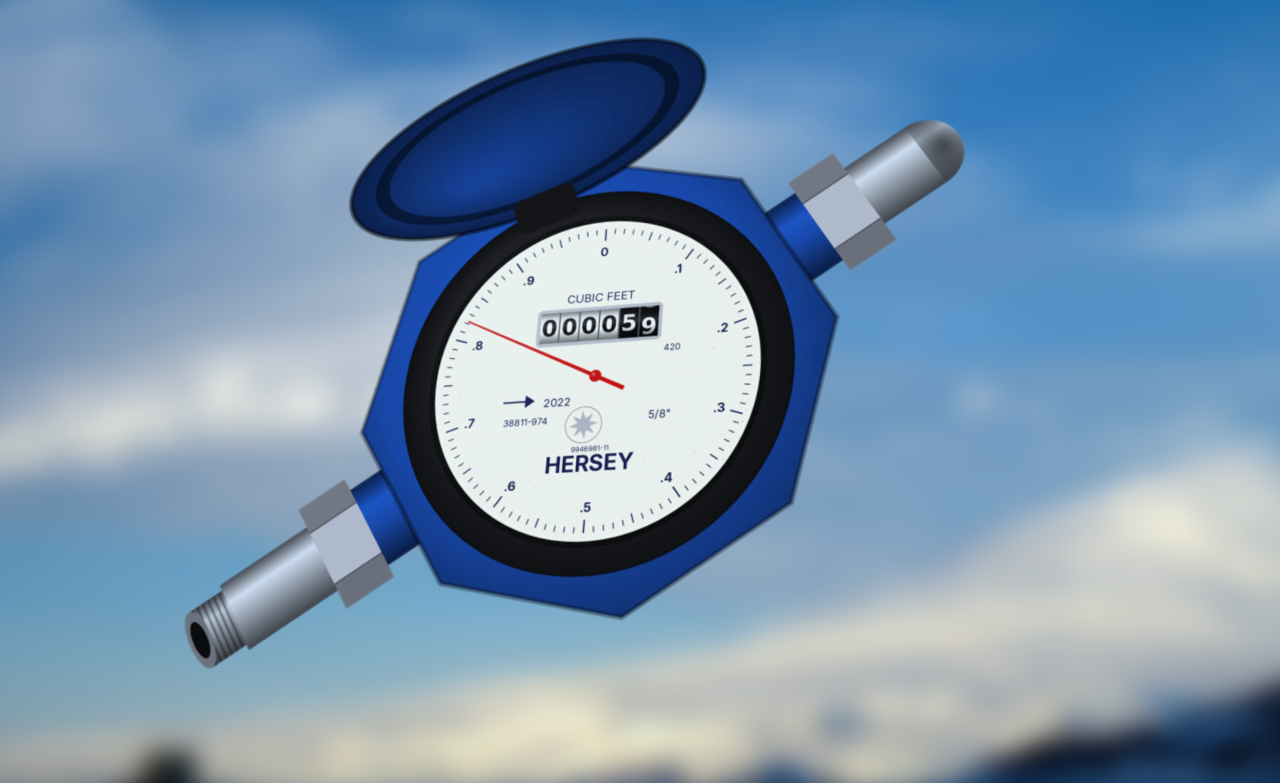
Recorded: 58.82 ft³
